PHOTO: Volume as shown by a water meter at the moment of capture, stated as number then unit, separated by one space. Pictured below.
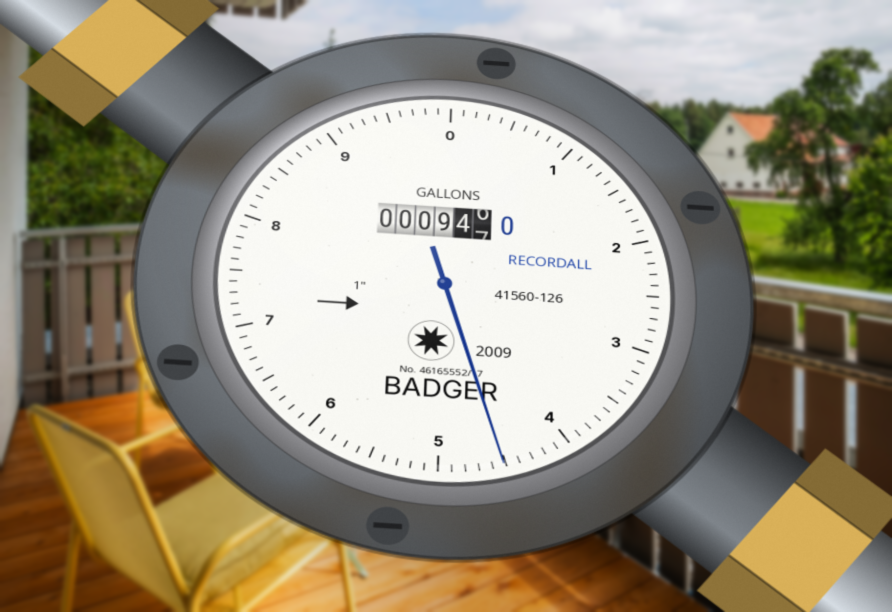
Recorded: 9464.5 gal
